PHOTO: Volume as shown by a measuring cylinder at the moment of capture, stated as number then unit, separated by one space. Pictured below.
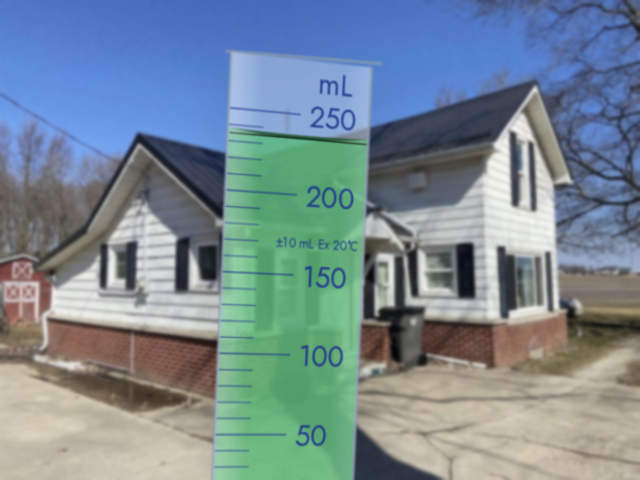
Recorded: 235 mL
